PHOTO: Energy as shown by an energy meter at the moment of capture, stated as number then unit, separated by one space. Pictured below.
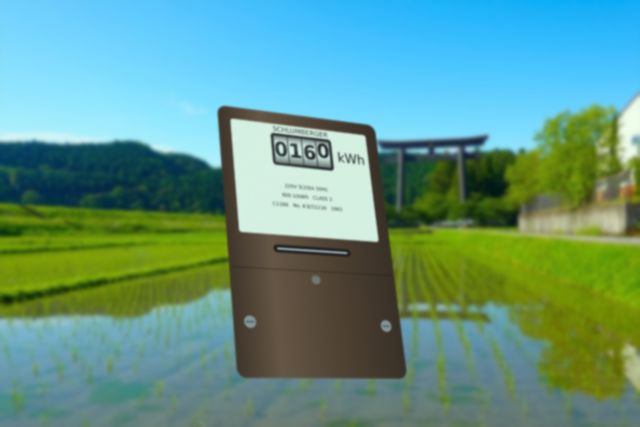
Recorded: 160 kWh
